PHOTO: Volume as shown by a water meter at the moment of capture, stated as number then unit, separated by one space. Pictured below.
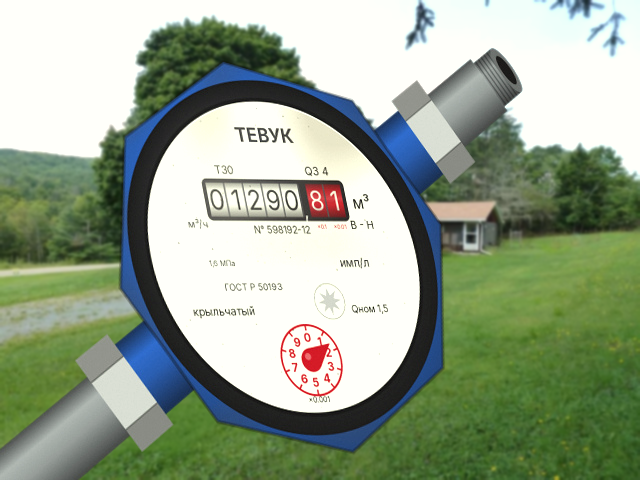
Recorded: 1290.811 m³
